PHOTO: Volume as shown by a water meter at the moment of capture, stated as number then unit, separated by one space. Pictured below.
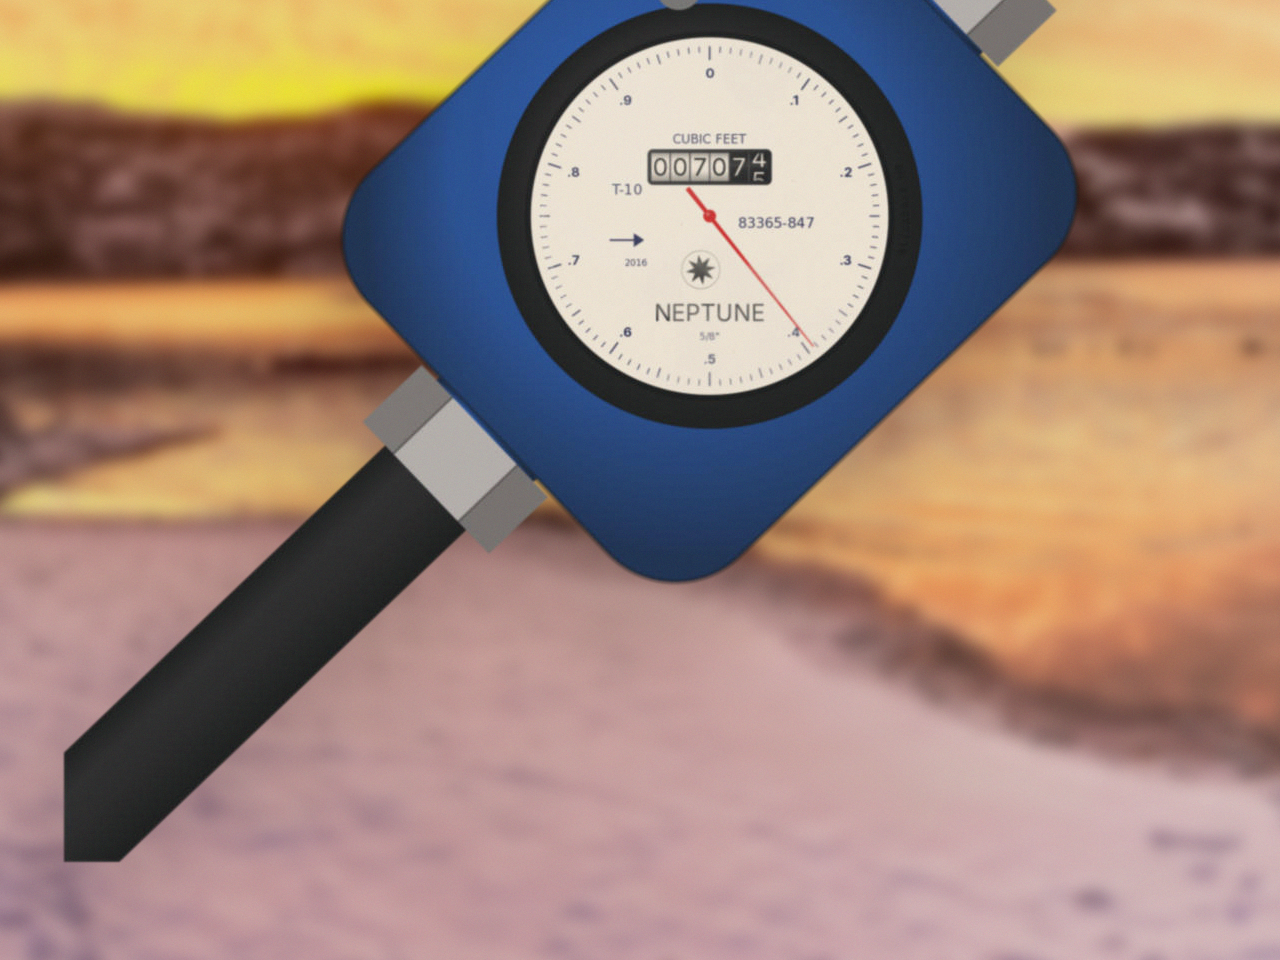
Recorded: 7074.39 ft³
